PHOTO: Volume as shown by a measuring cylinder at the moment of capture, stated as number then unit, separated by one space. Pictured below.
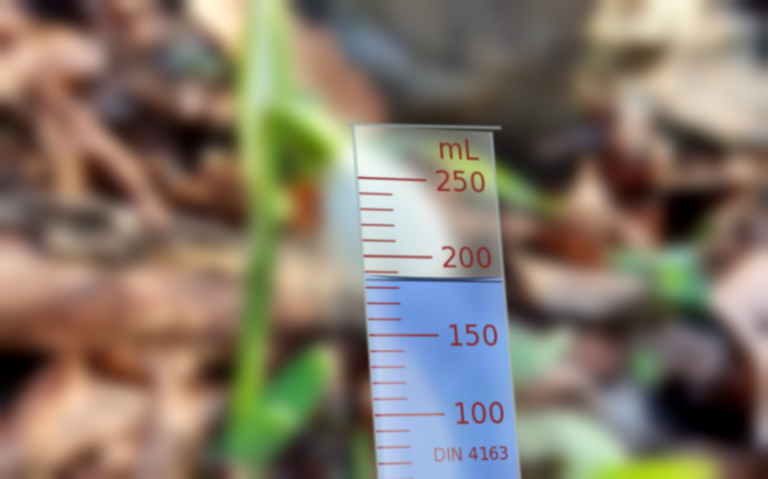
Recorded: 185 mL
